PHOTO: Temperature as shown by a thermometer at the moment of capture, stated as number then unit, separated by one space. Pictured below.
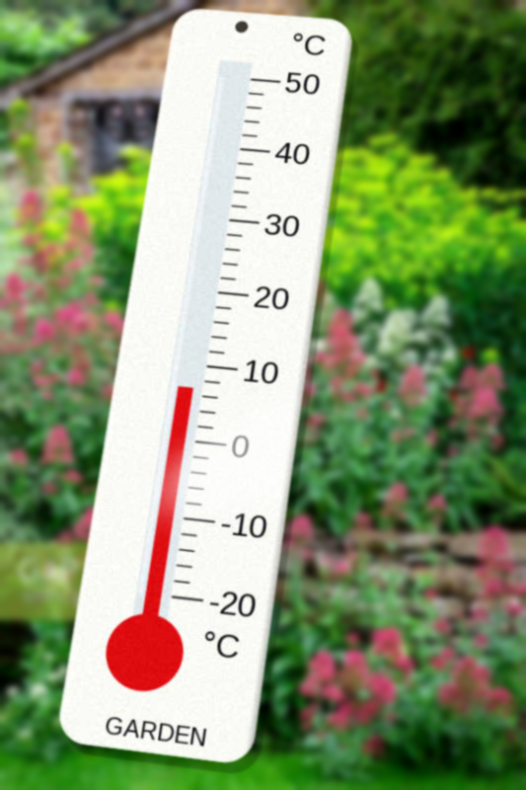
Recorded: 7 °C
